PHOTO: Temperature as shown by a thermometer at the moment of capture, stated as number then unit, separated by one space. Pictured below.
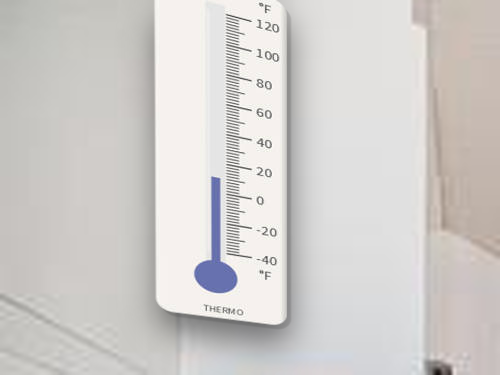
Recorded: 10 °F
